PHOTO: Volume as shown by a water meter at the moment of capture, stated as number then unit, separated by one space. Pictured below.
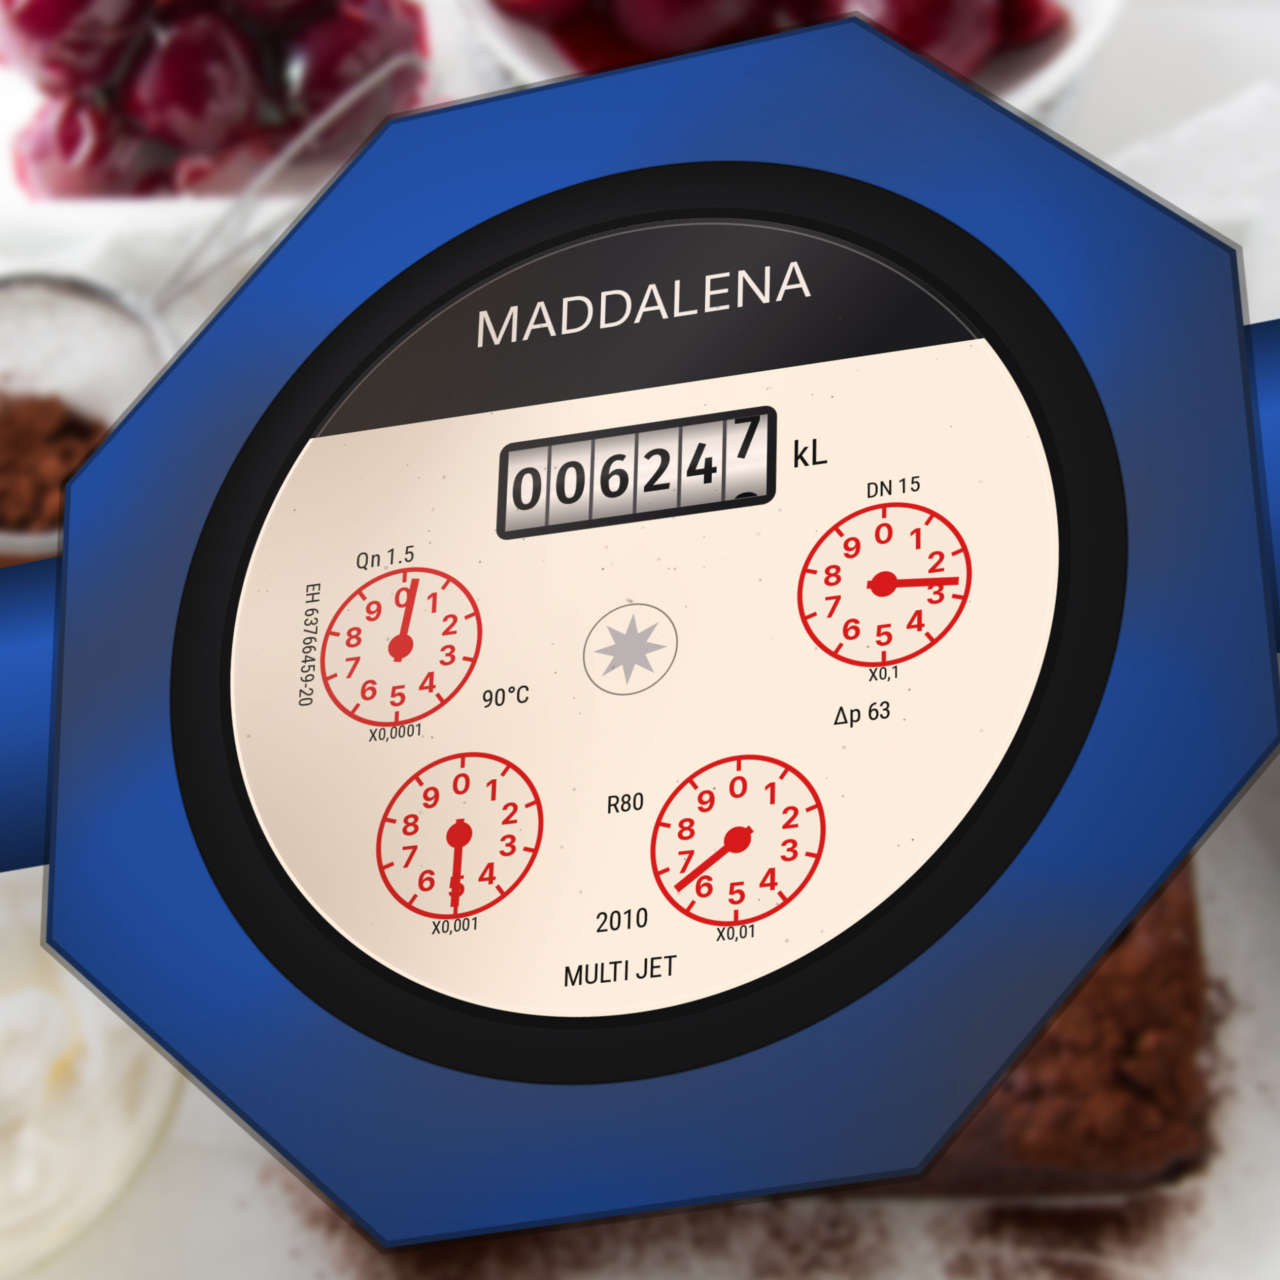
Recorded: 6247.2650 kL
